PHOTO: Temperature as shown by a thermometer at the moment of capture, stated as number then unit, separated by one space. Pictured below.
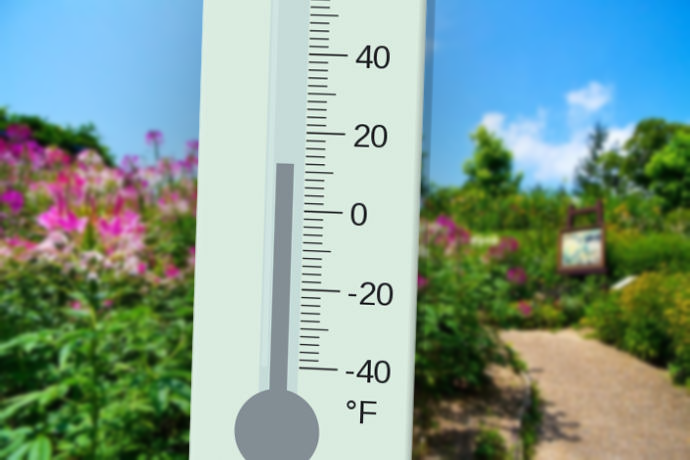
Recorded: 12 °F
